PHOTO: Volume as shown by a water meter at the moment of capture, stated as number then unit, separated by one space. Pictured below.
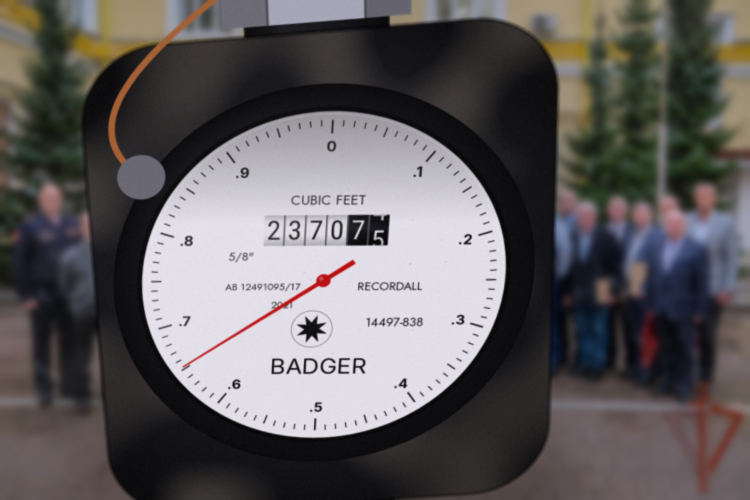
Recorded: 237074.65 ft³
